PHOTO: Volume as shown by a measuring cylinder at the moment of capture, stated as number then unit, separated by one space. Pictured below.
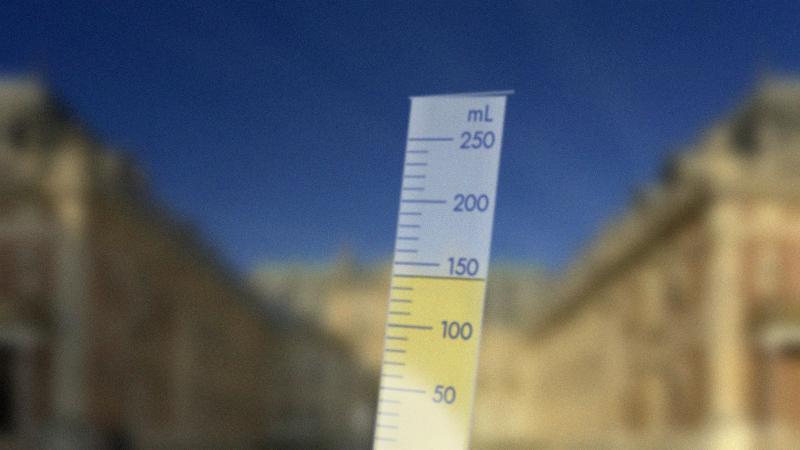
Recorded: 140 mL
